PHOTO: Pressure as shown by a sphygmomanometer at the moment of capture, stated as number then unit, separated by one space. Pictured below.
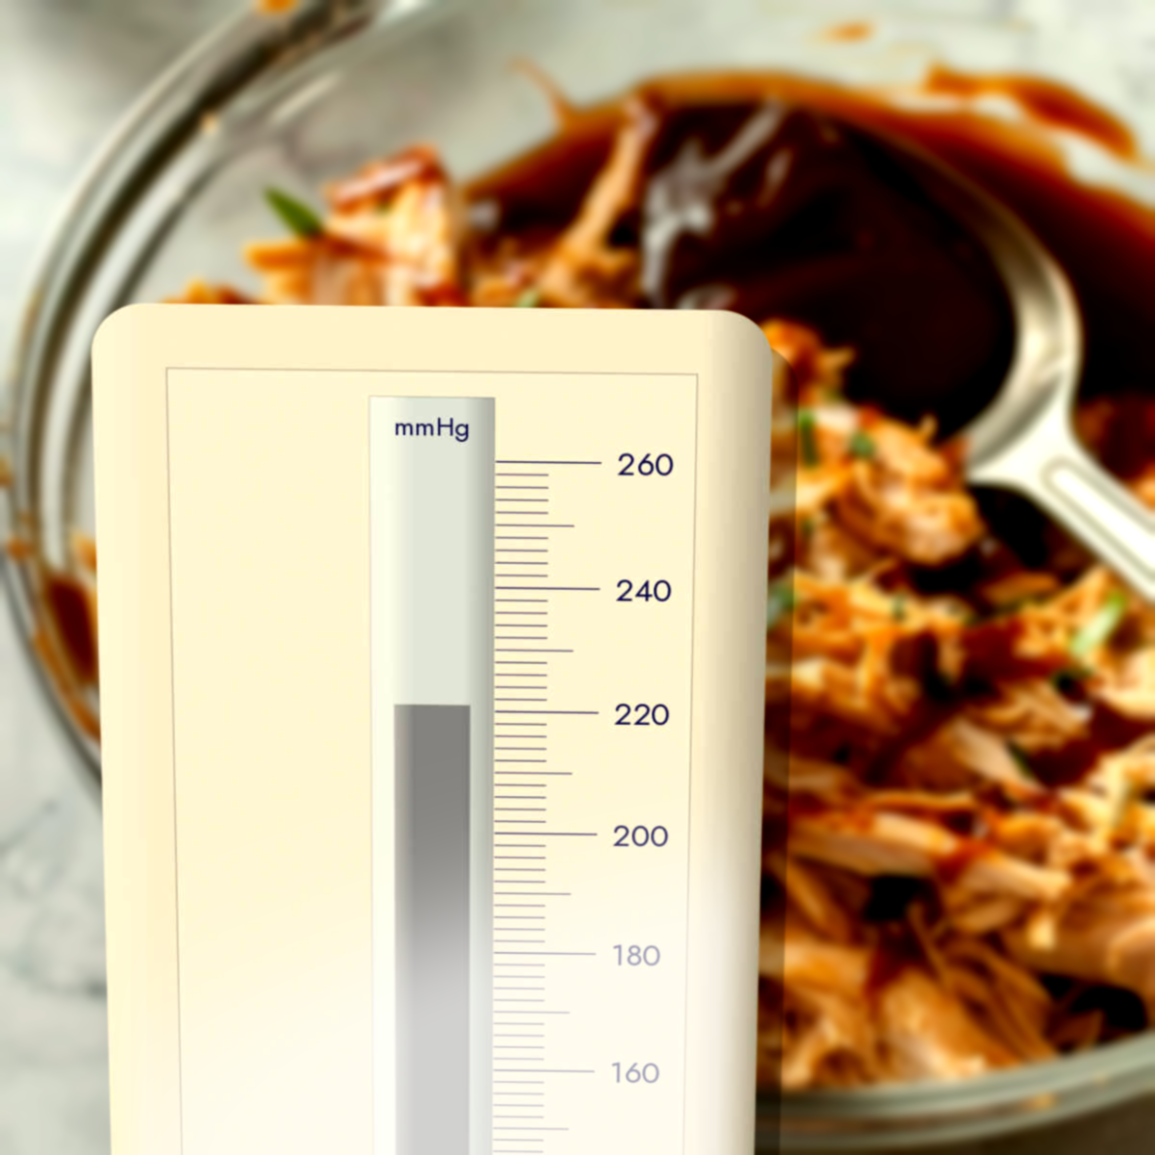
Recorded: 221 mmHg
